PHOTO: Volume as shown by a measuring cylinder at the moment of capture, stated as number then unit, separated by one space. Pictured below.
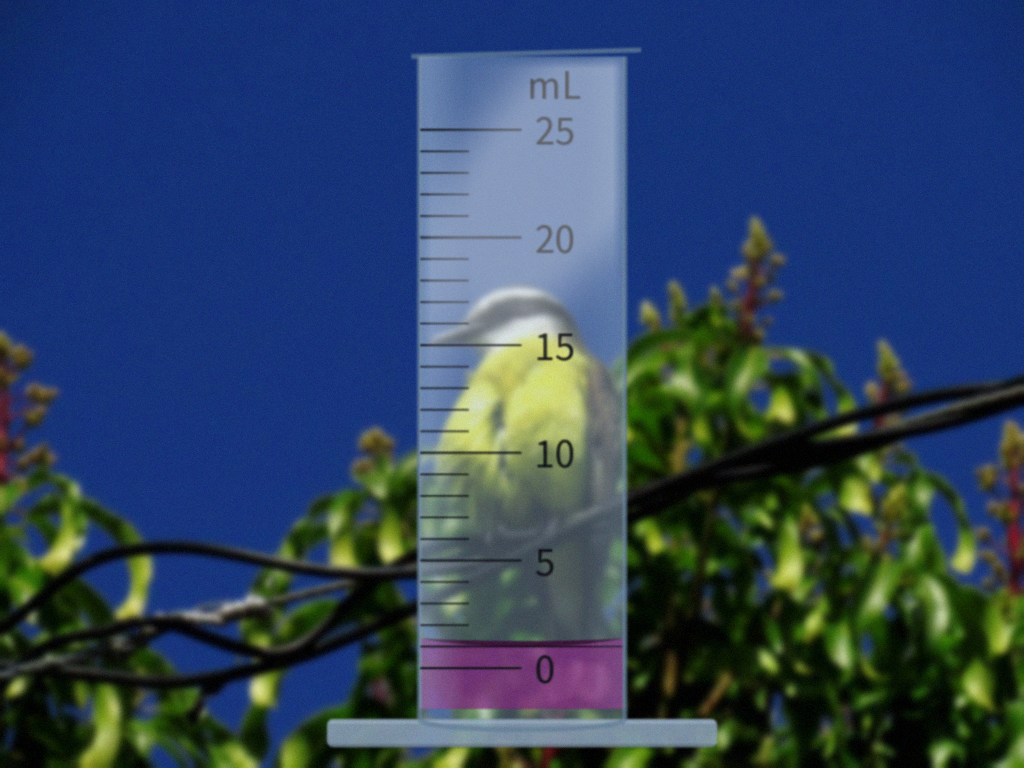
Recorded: 1 mL
